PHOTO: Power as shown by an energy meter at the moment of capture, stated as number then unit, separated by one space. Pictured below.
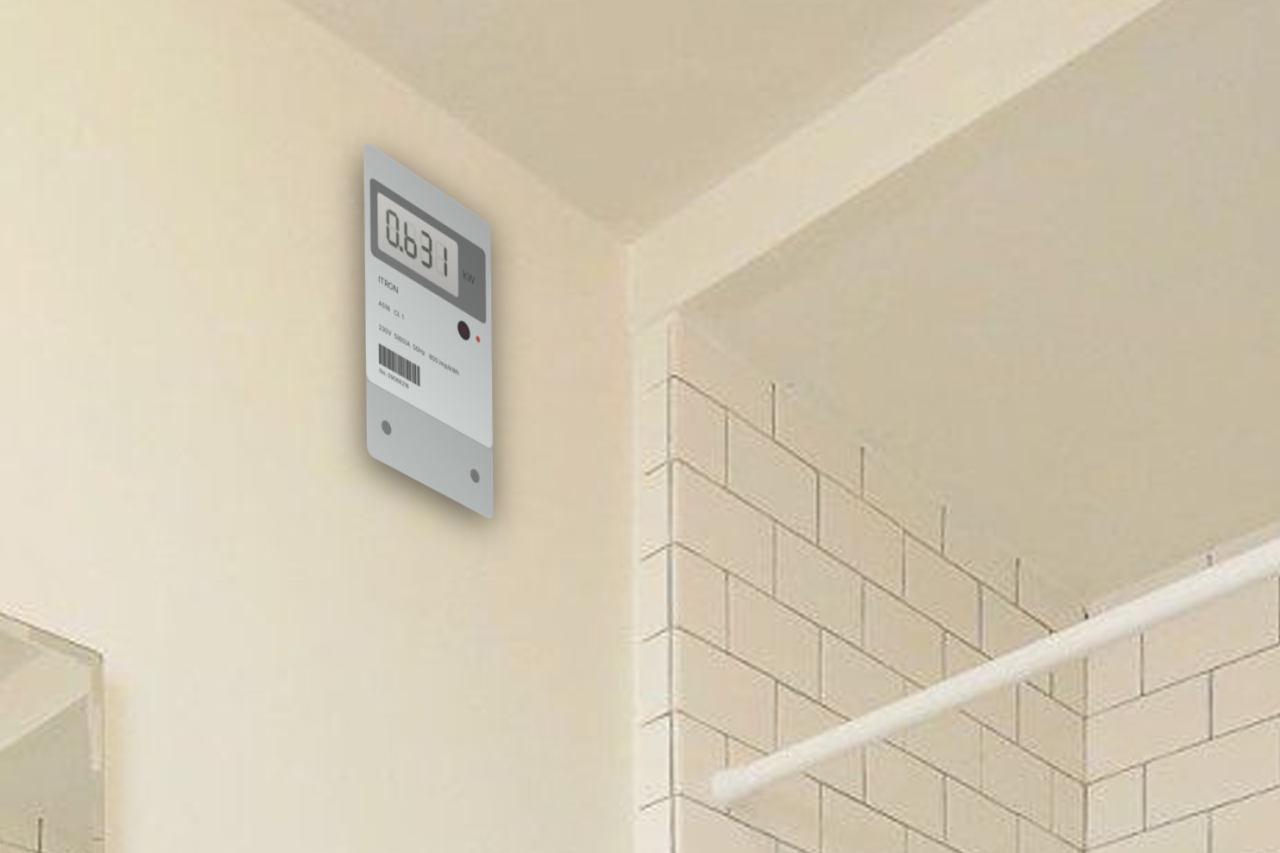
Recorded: 0.631 kW
